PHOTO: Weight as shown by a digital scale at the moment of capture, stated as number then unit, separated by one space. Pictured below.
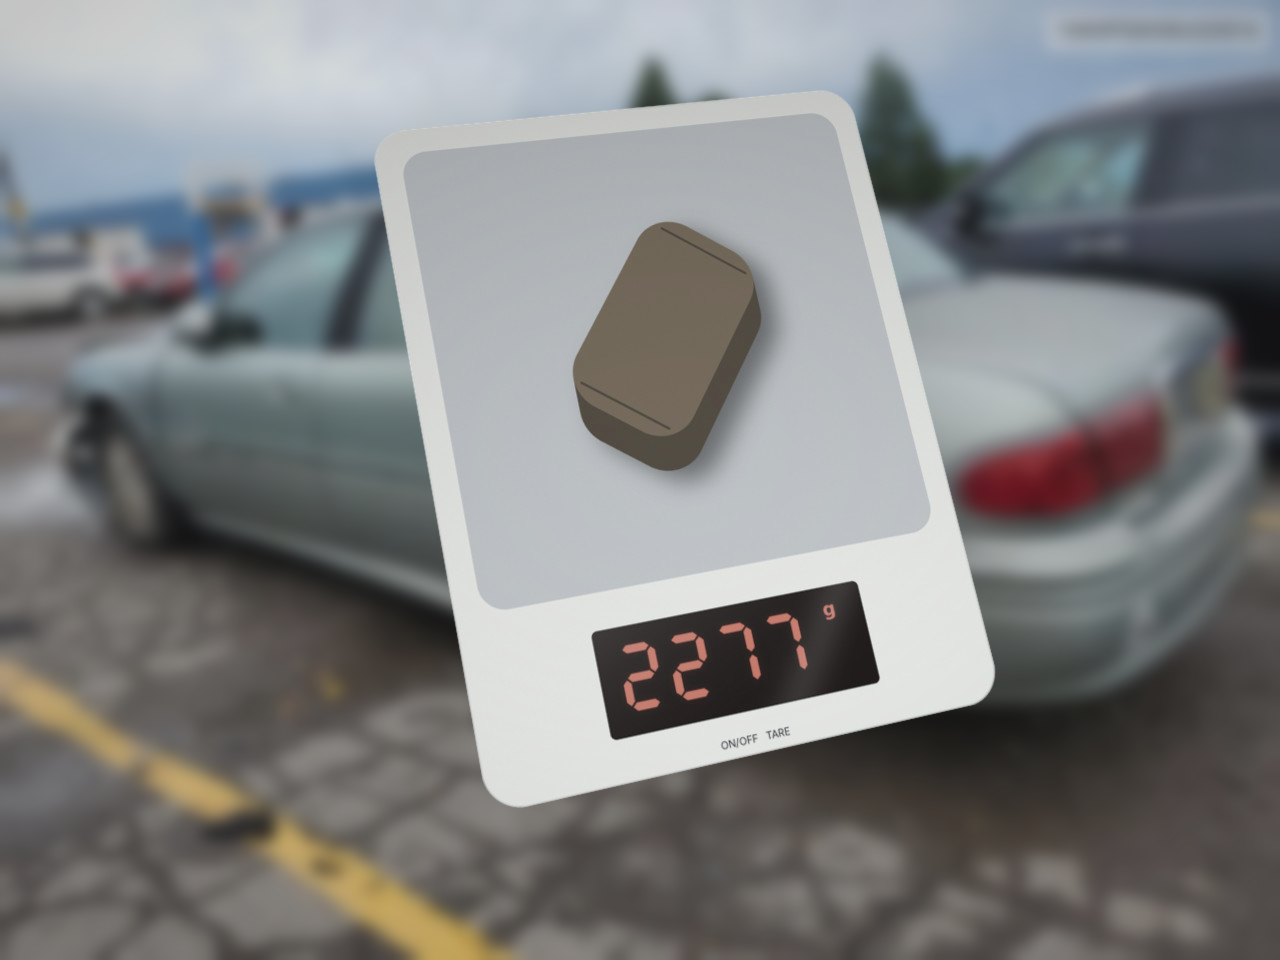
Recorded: 2277 g
